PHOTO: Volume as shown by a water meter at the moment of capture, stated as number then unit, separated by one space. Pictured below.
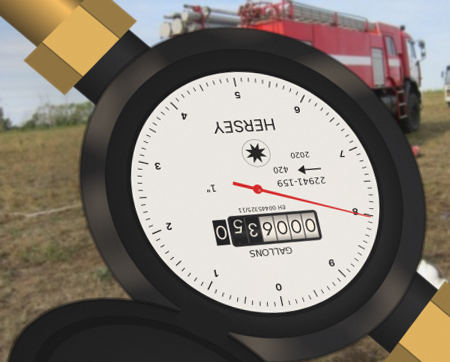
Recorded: 6348.0 gal
